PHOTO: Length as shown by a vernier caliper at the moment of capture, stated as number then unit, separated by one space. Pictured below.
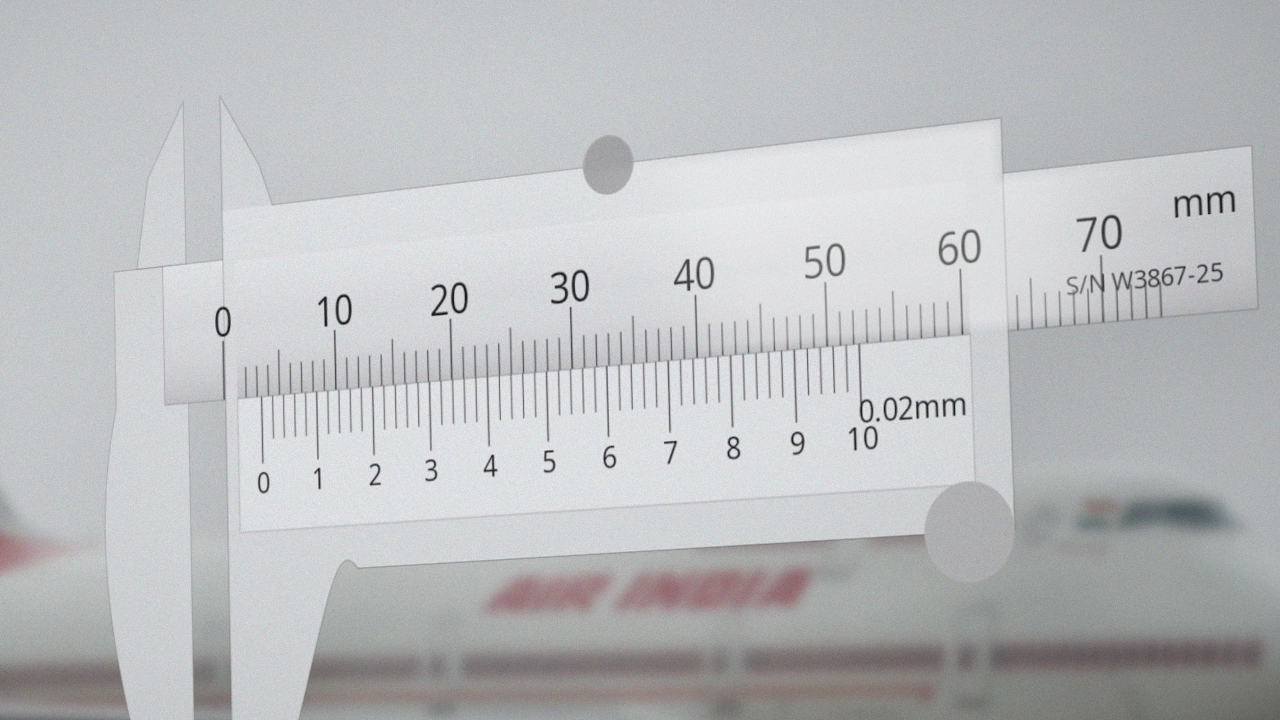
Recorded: 3.4 mm
